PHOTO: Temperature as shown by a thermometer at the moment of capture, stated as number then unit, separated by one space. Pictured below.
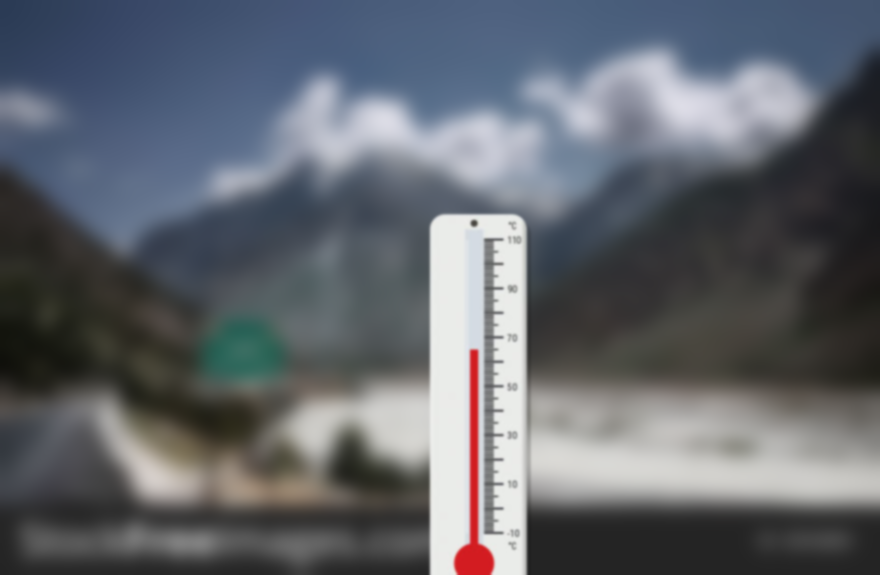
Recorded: 65 °C
